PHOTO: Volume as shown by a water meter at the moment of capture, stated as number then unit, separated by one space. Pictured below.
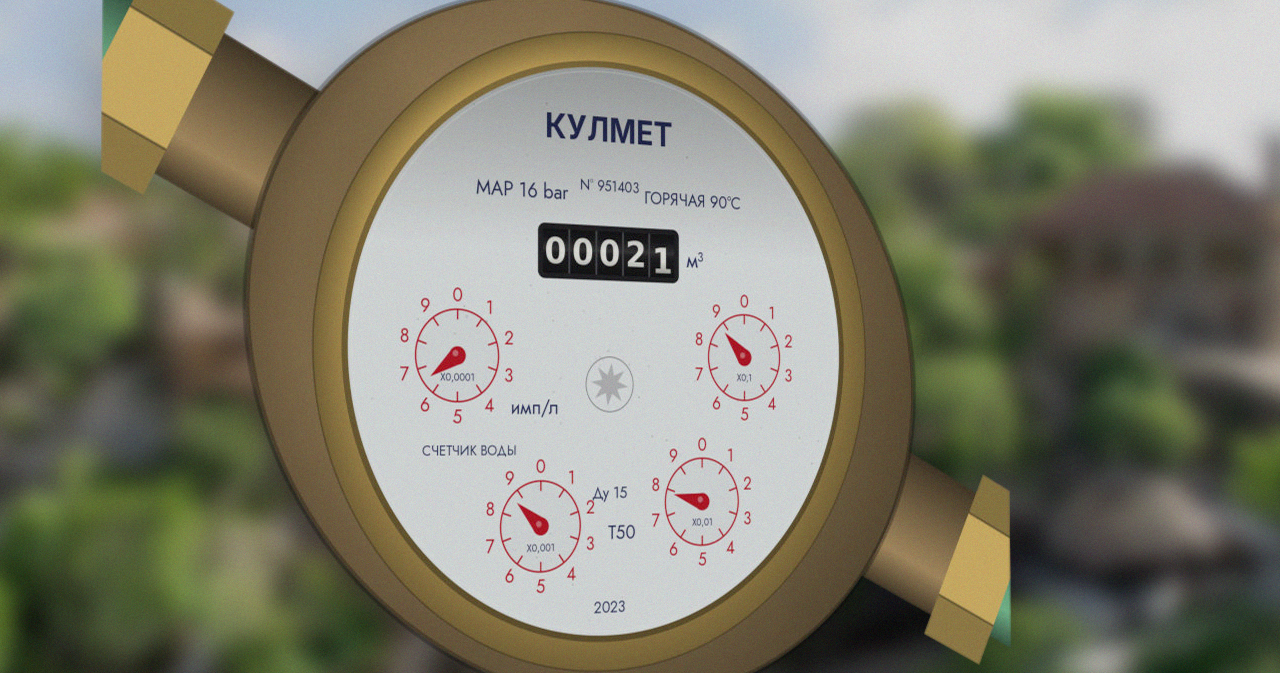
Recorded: 20.8786 m³
